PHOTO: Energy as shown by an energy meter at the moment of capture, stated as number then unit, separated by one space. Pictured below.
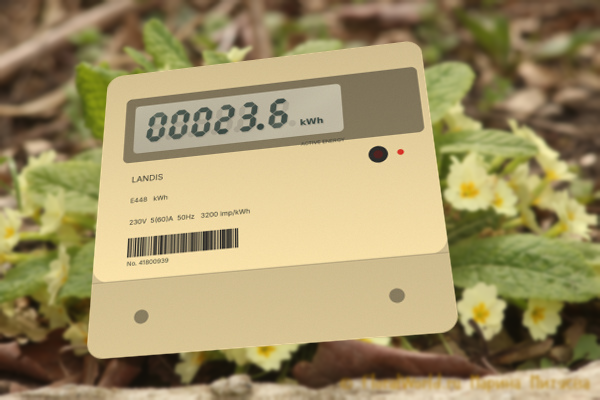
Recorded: 23.6 kWh
